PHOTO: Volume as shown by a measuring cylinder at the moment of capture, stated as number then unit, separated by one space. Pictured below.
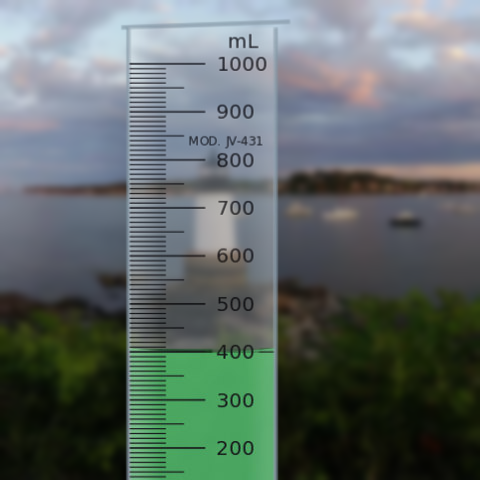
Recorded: 400 mL
